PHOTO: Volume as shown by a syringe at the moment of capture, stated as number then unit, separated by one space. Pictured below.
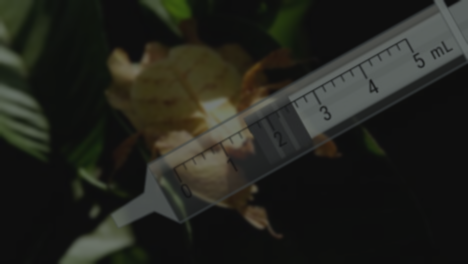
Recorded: 1.6 mL
